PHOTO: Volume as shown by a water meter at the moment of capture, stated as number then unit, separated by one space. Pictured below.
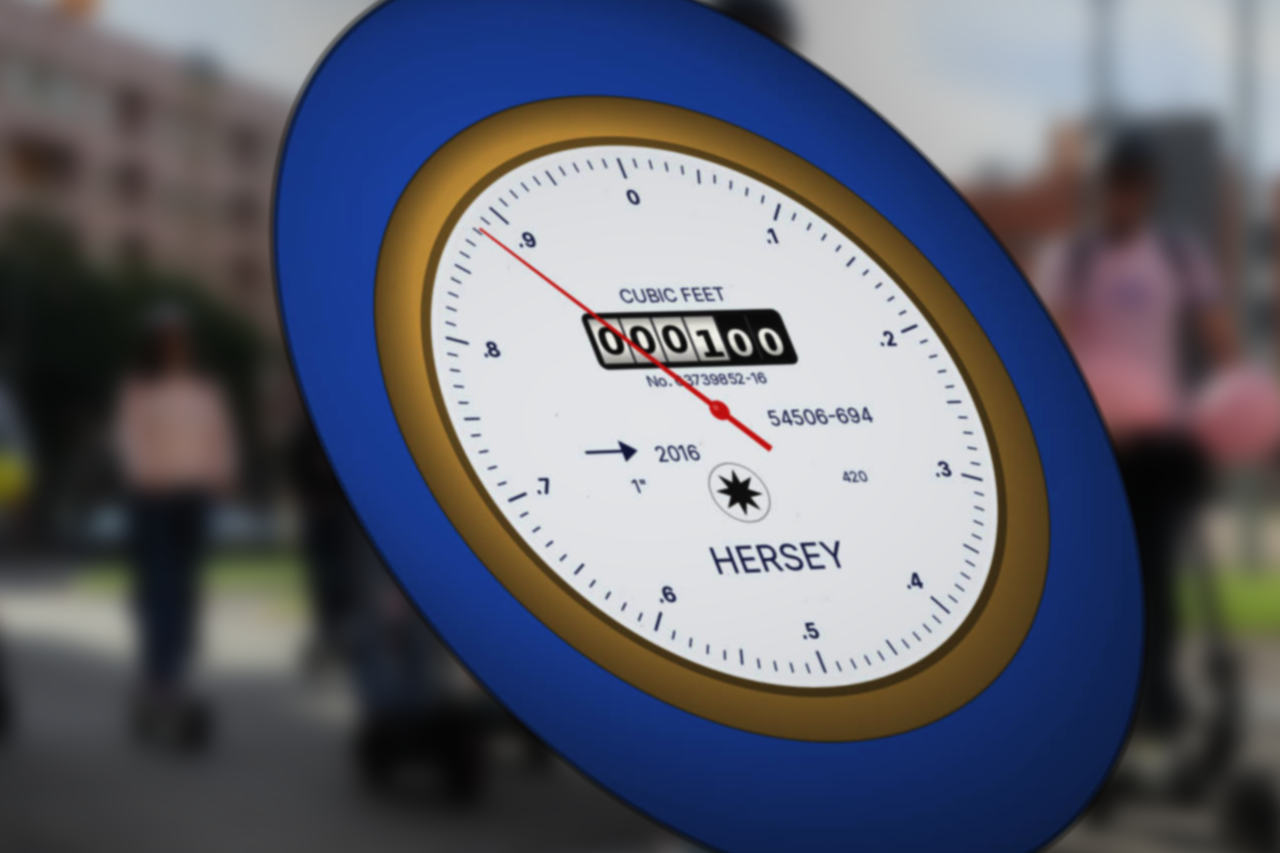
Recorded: 99.88 ft³
